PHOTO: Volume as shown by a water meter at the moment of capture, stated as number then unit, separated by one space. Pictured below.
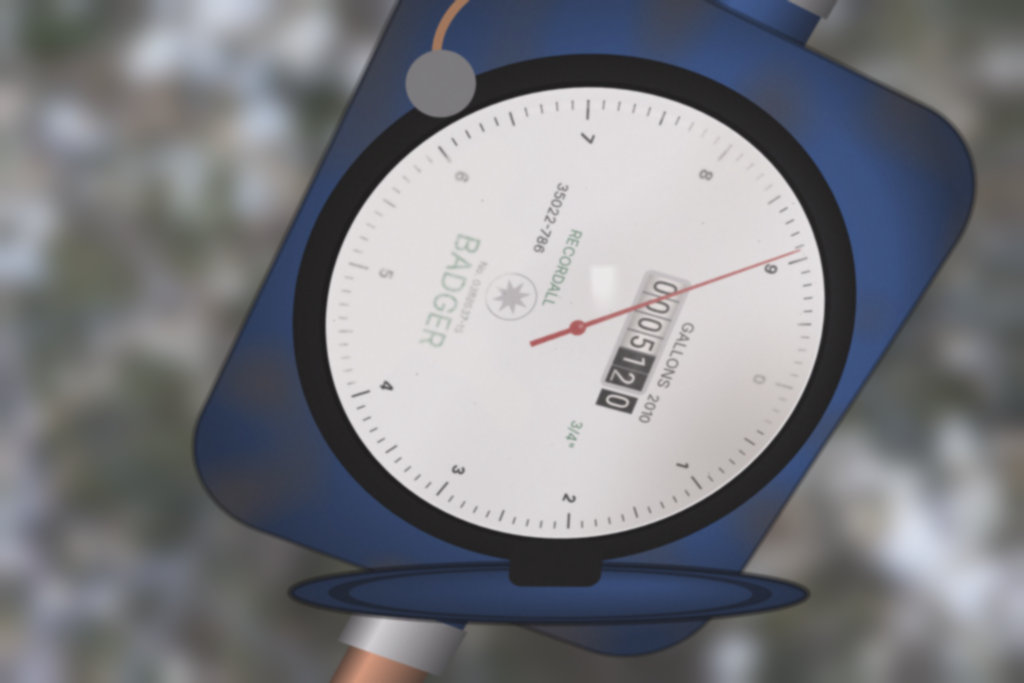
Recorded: 5118.9 gal
